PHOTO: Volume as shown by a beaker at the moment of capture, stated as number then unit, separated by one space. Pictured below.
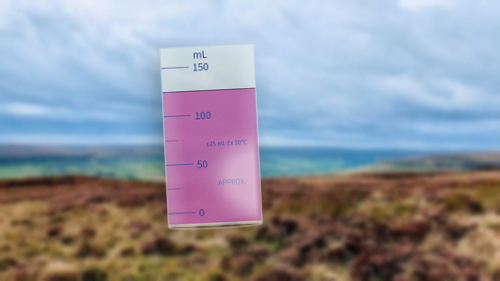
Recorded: 125 mL
